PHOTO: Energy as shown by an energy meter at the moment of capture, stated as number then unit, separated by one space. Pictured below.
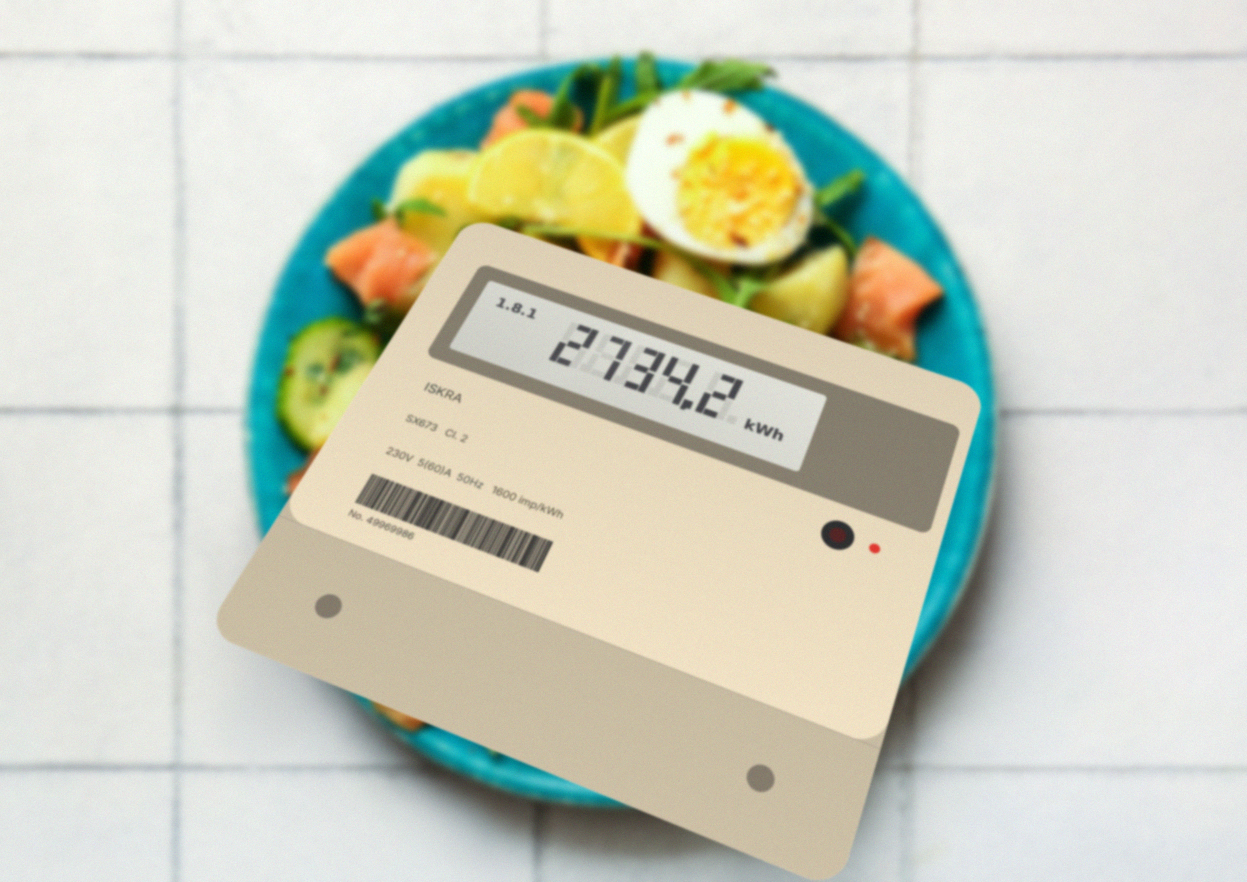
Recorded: 2734.2 kWh
